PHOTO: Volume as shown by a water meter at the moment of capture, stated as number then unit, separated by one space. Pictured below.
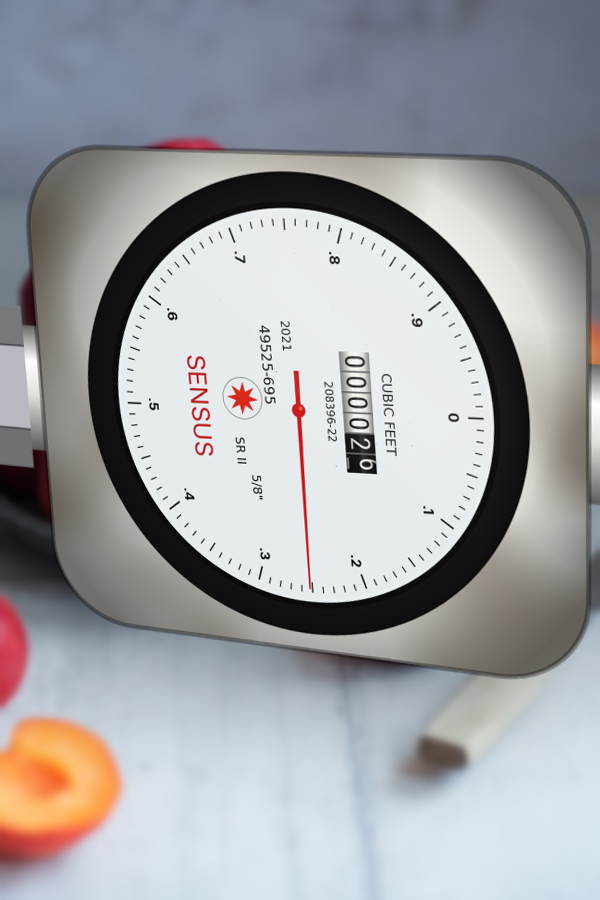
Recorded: 26.25 ft³
